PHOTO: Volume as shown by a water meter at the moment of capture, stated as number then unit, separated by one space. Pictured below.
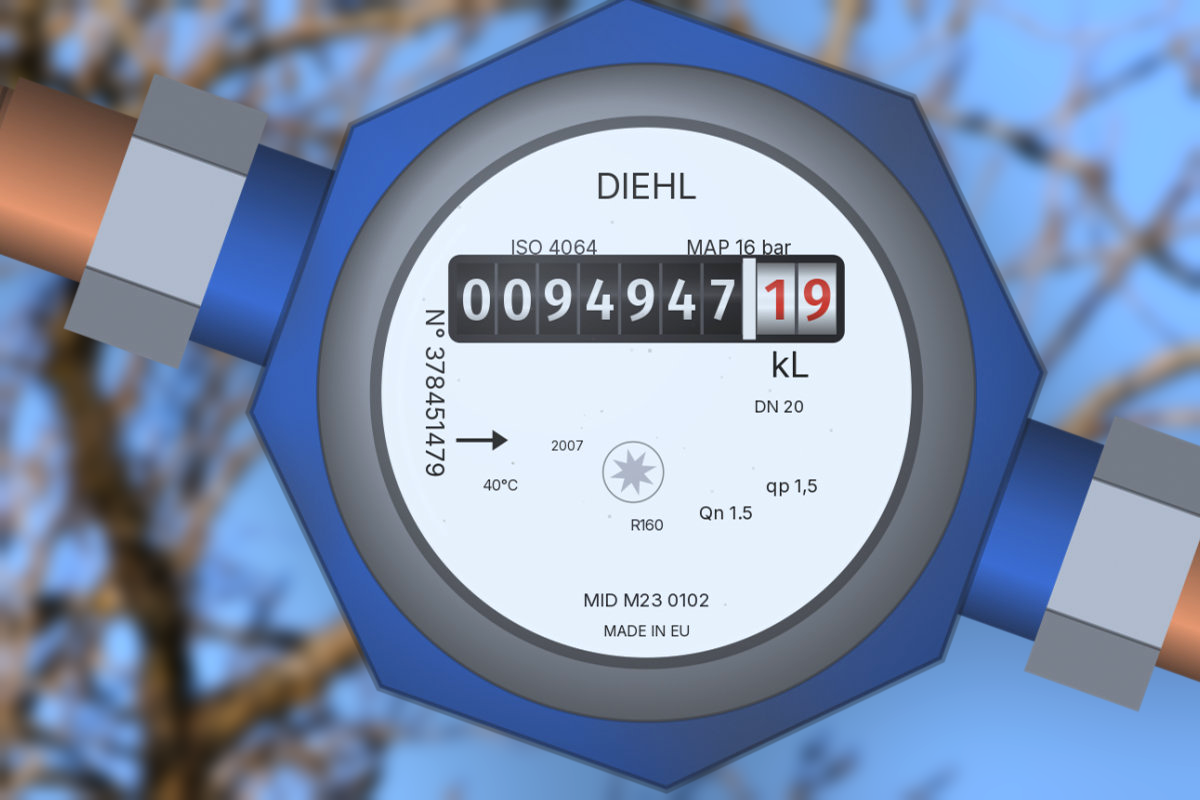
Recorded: 94947.19 kL
